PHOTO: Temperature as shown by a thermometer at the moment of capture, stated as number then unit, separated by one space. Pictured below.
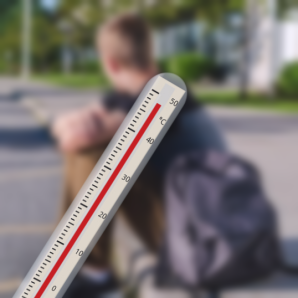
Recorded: 48 °C
